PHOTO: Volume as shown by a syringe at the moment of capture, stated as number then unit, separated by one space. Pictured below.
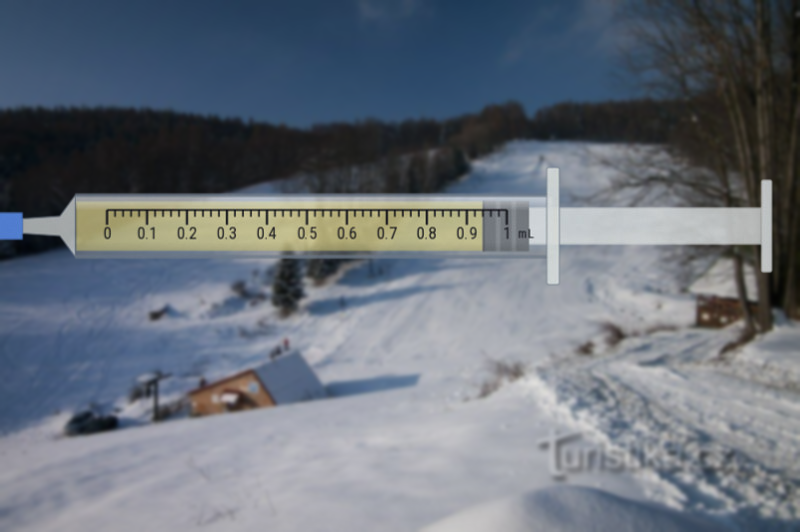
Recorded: 0.94 mL
